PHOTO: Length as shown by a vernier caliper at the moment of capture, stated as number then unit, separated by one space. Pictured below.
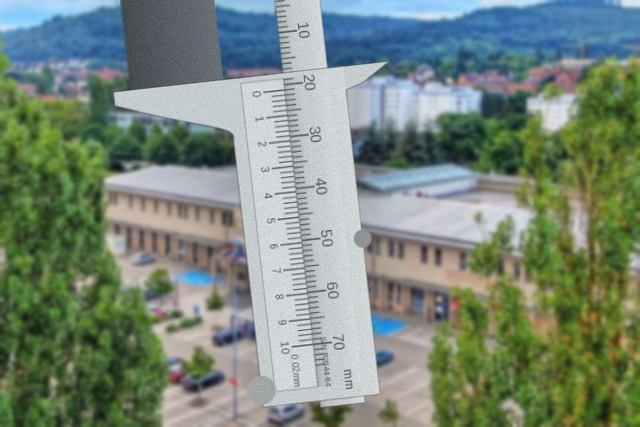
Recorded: 21.0 mm
